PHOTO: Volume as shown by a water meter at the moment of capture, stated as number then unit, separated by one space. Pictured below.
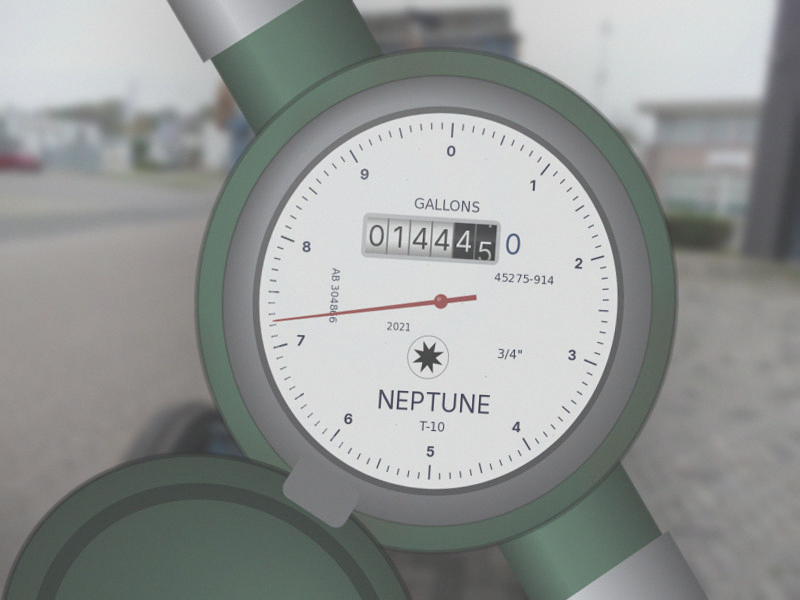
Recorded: 144447.2 gal
